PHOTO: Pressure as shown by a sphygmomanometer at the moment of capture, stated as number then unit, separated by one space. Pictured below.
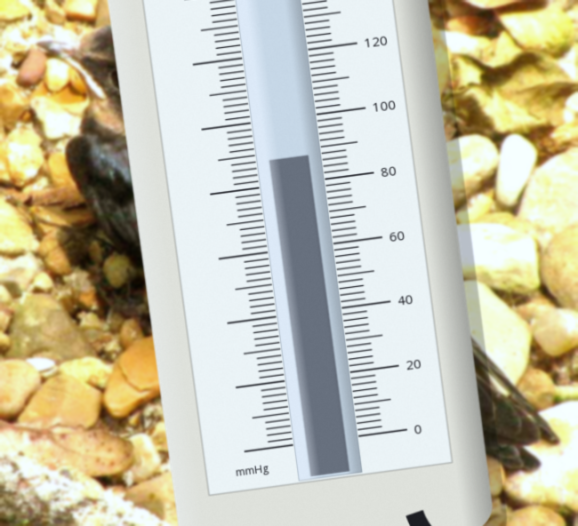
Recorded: 88 mmHg
